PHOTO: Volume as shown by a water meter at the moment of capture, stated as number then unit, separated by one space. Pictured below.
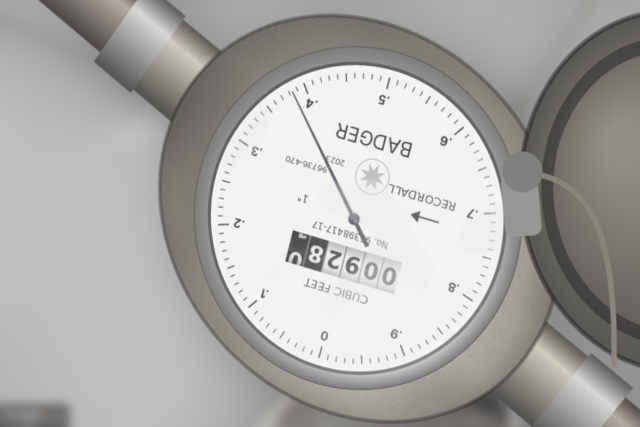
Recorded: 9280.38 ft³
